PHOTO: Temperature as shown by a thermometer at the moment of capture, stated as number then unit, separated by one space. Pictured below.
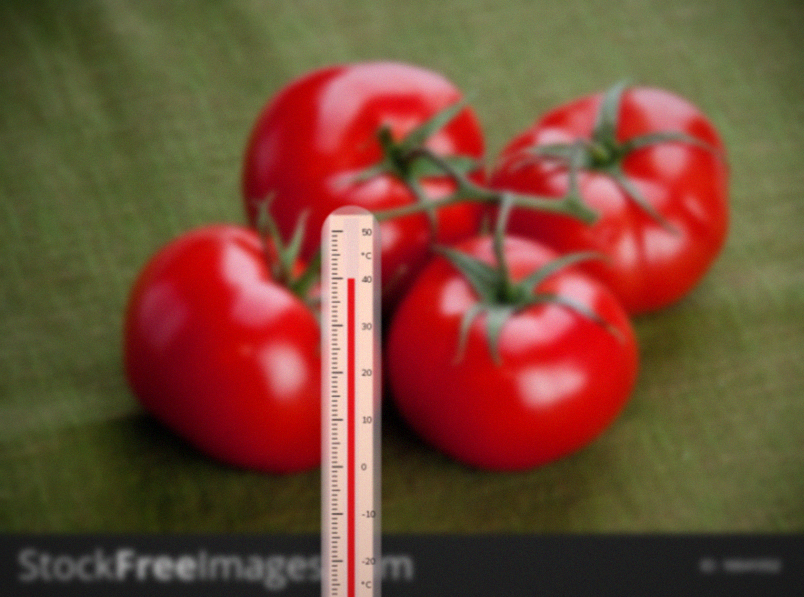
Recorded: 40 °C
